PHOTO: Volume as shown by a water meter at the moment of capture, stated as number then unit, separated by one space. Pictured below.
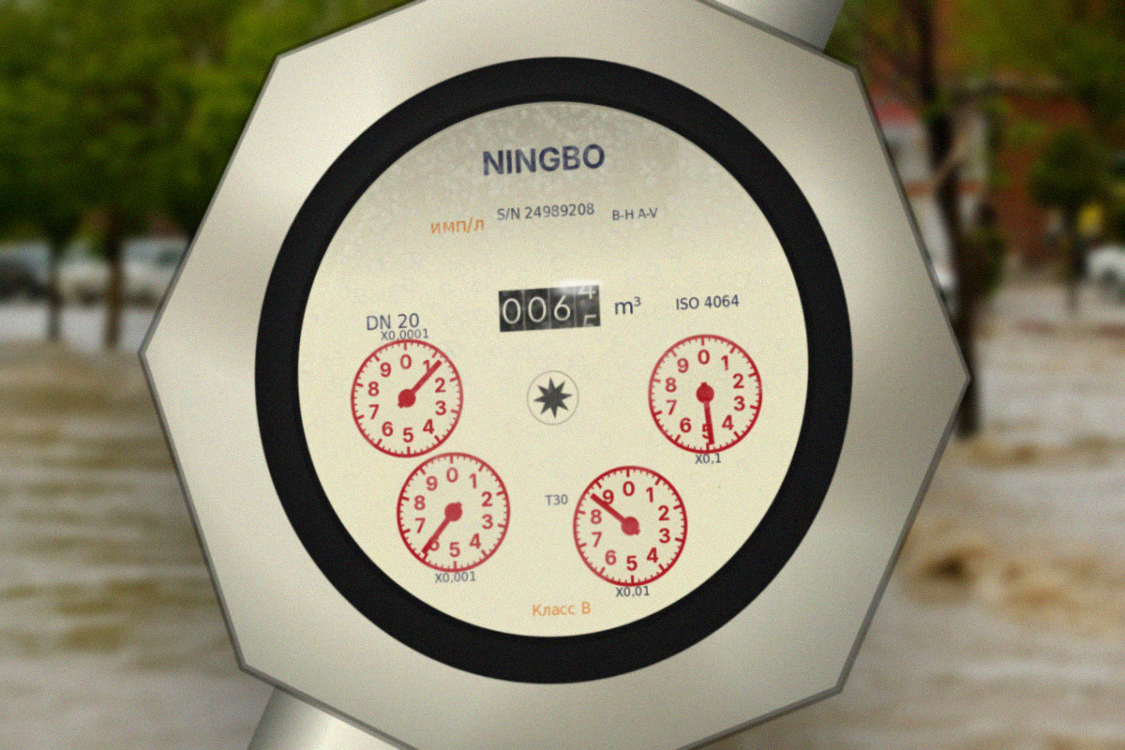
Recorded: 64.4861 m³
